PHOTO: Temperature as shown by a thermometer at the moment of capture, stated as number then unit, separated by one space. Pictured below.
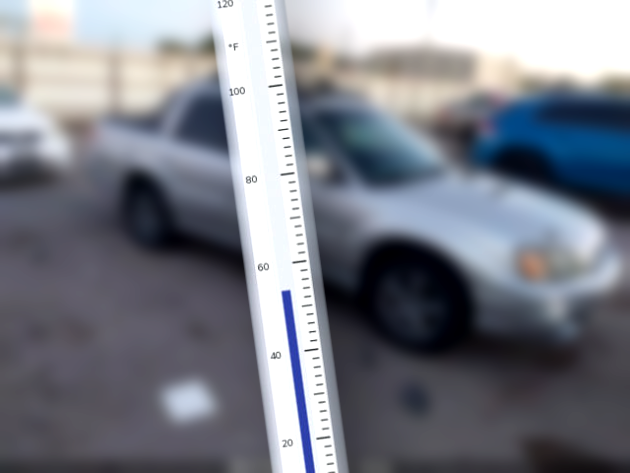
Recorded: 54 °F
